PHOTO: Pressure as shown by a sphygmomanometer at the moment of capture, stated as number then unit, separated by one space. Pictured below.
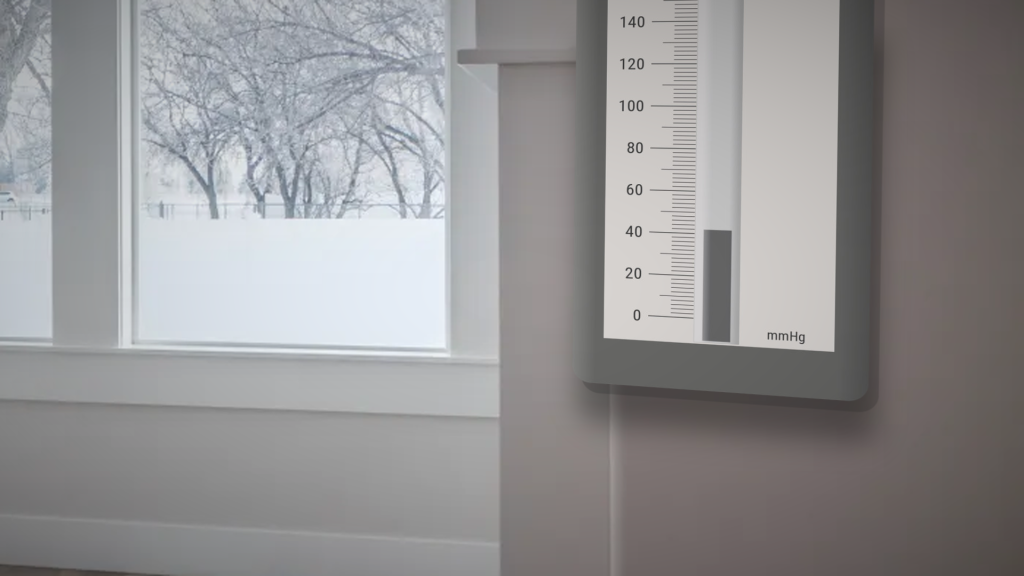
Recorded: 42 mmHg
